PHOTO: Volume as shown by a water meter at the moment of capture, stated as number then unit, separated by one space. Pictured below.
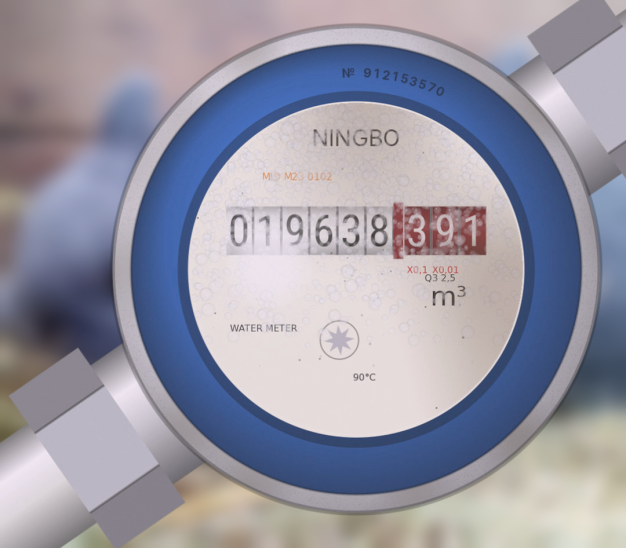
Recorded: 19638.391 m³
